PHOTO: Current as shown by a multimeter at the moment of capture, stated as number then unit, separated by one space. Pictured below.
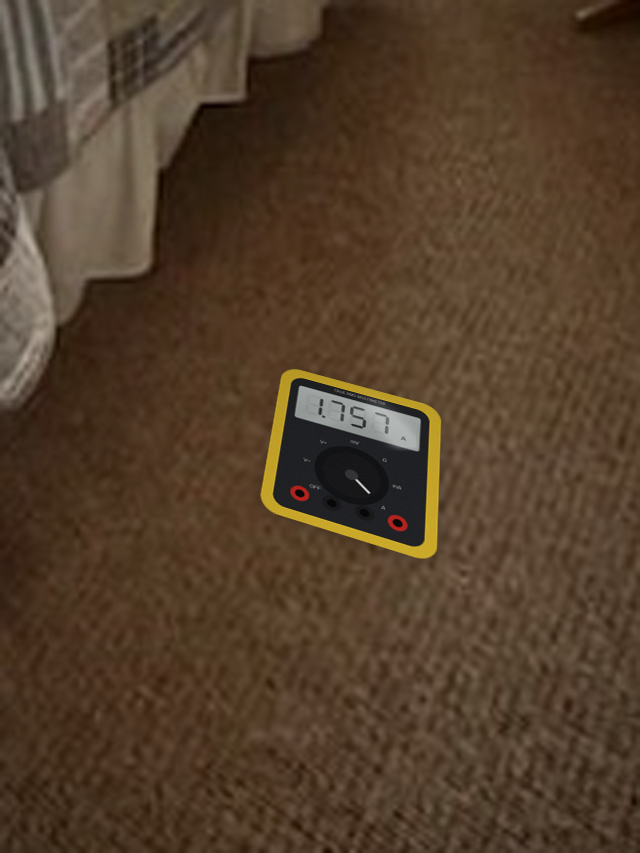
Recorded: 1.757 A
